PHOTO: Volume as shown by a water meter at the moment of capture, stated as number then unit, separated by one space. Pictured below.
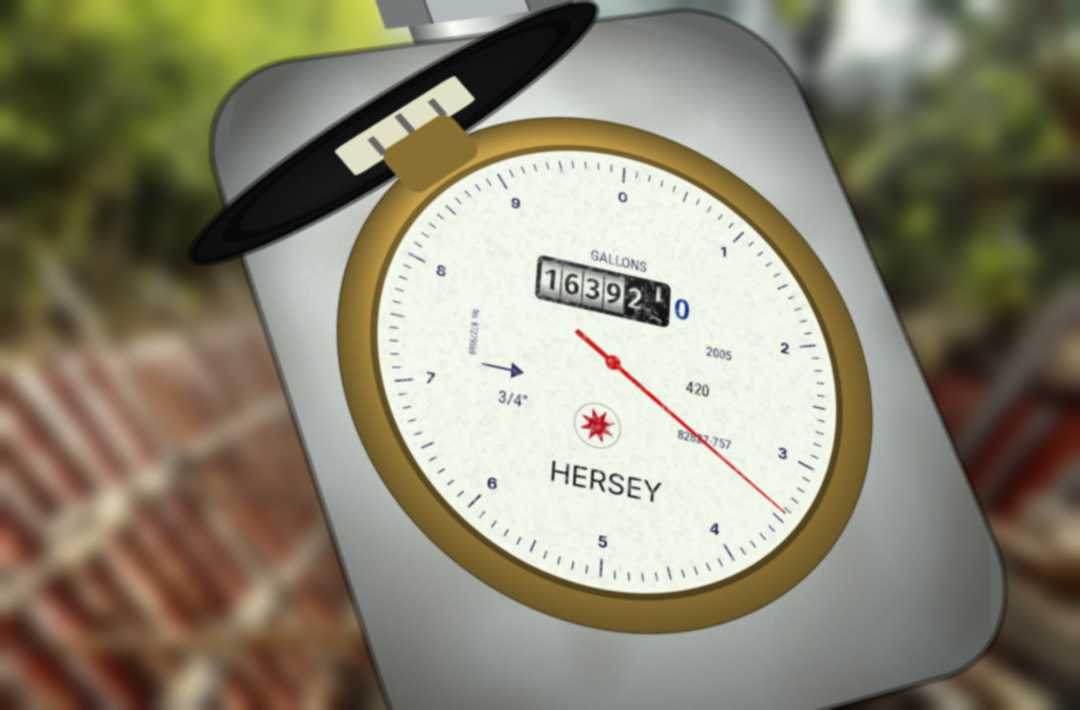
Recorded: 1639213.4 gal
